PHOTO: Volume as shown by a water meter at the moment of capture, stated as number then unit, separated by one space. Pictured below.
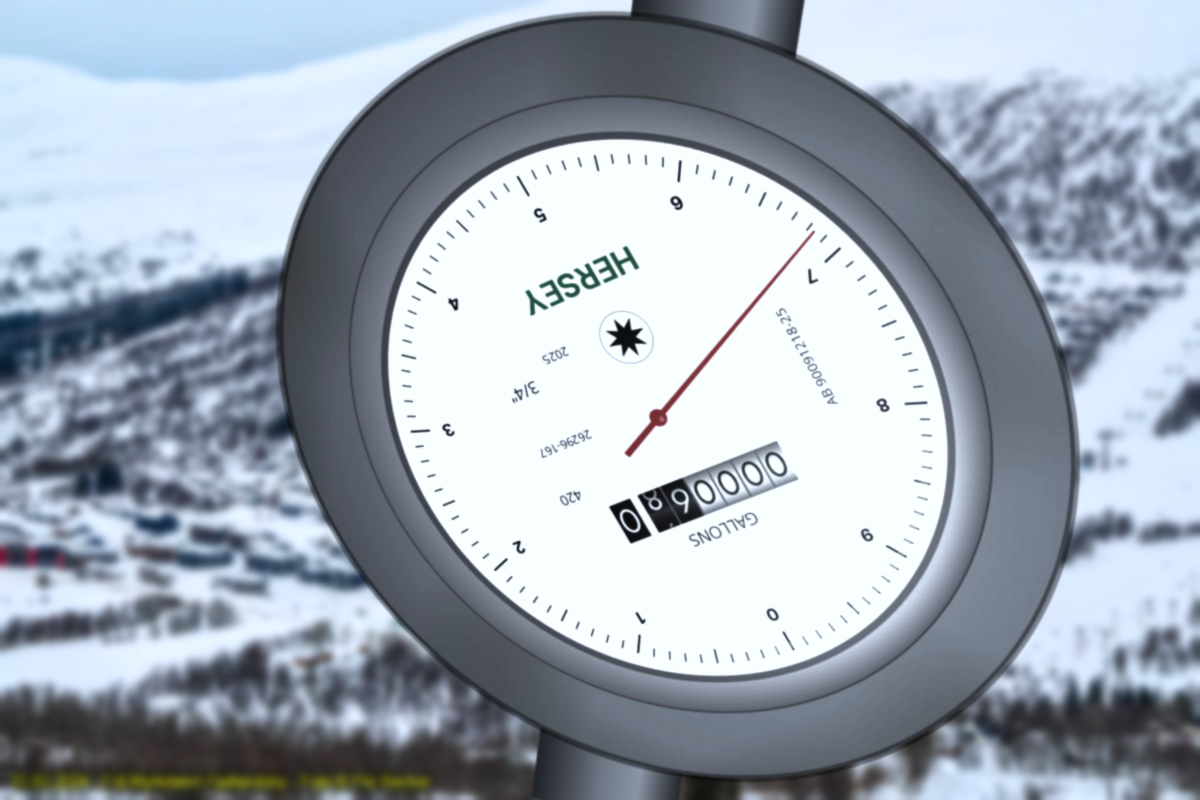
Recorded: 676.8 gal
